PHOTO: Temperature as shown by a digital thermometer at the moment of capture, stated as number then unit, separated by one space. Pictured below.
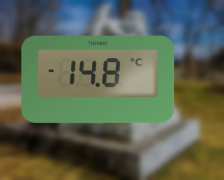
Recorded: -14.8 °C
